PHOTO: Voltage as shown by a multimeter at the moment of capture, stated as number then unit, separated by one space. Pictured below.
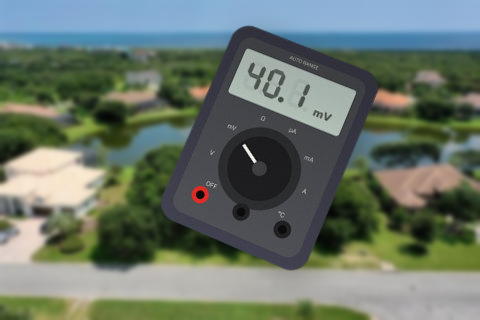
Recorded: 40.1 mV
